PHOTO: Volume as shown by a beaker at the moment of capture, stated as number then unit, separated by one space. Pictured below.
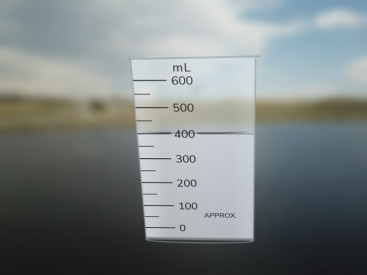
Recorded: 400 mL
